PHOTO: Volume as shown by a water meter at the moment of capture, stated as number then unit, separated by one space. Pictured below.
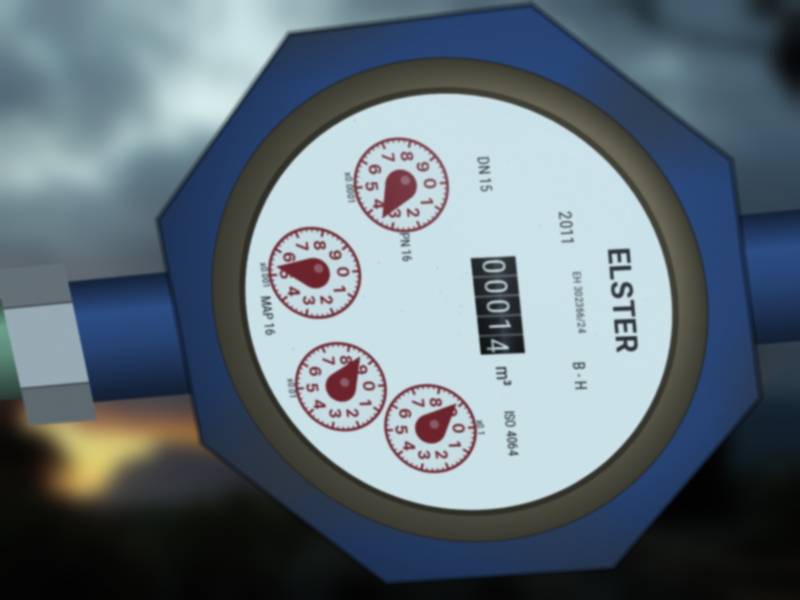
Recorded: 13.8853 m³
